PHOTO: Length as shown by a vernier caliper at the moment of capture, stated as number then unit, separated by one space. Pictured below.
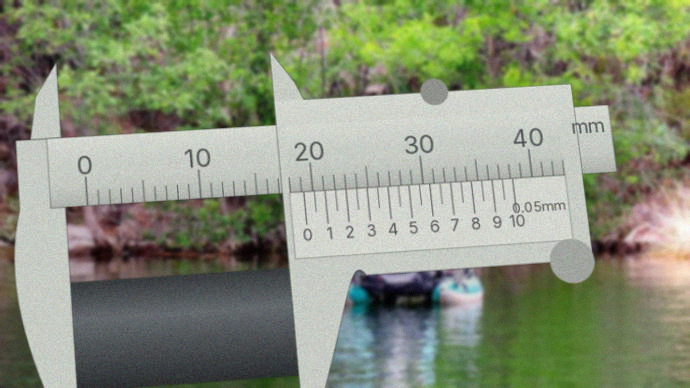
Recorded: 19.2 mm
